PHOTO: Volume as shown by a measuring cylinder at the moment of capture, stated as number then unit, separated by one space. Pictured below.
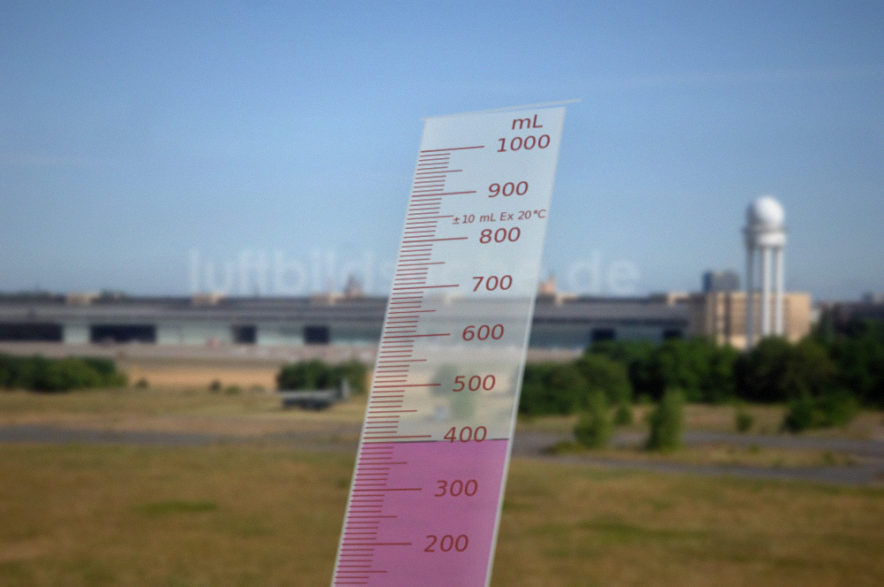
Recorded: 390 mL
